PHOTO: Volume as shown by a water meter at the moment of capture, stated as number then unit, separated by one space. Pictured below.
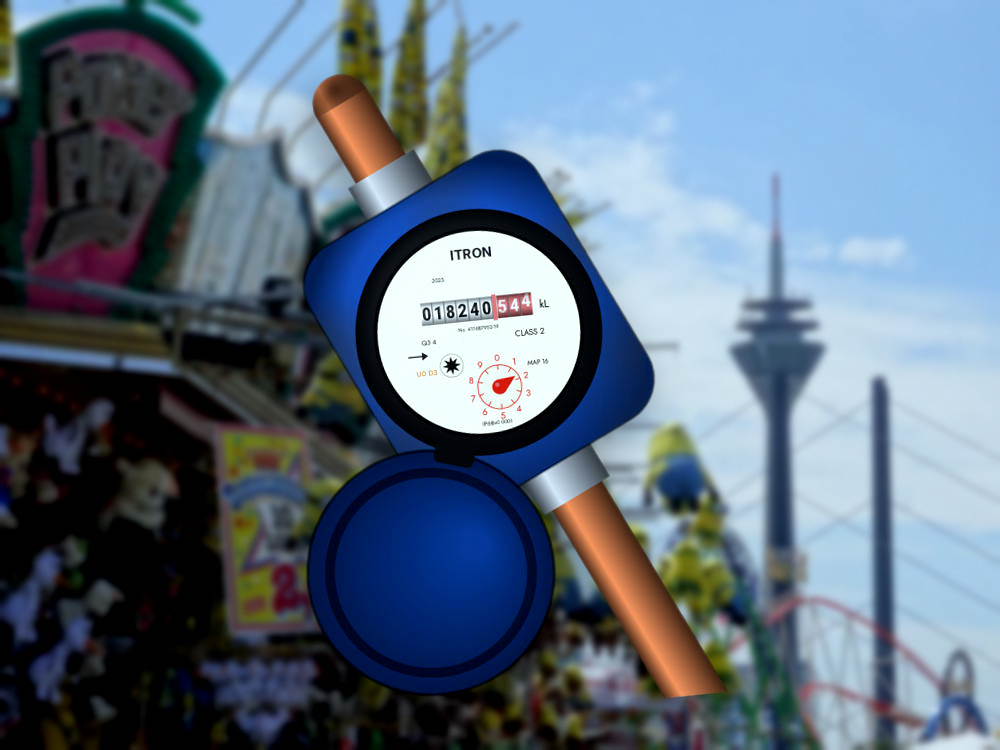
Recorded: 18240.5441 kL
